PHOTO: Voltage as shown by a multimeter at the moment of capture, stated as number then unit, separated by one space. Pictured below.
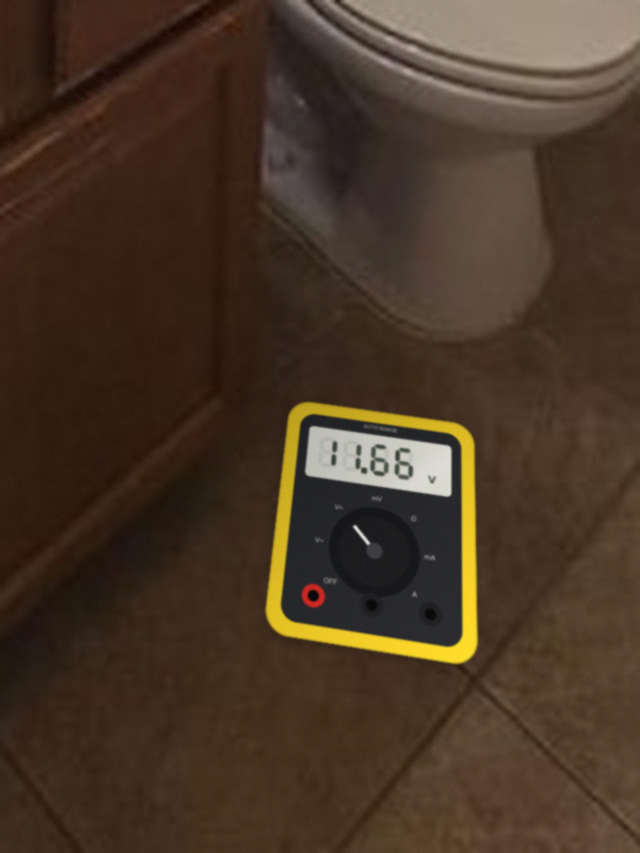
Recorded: 11.66 V
